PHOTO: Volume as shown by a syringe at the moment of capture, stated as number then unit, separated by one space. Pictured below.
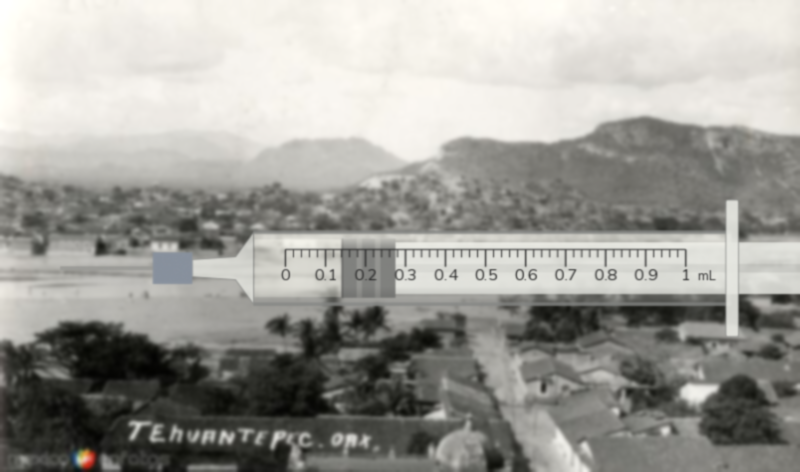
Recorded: 0.14 mL
